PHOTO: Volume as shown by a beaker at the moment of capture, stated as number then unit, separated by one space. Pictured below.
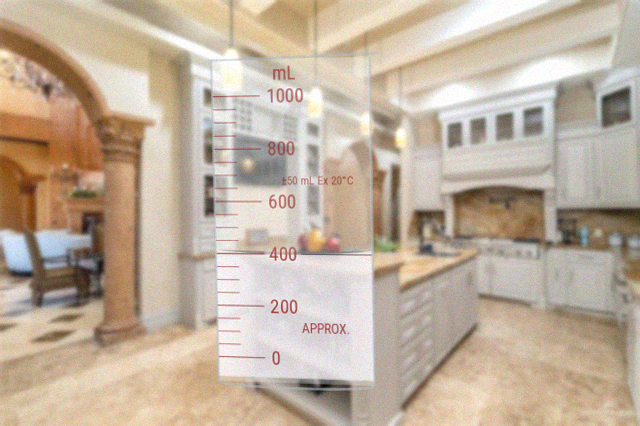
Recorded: 400 mL
